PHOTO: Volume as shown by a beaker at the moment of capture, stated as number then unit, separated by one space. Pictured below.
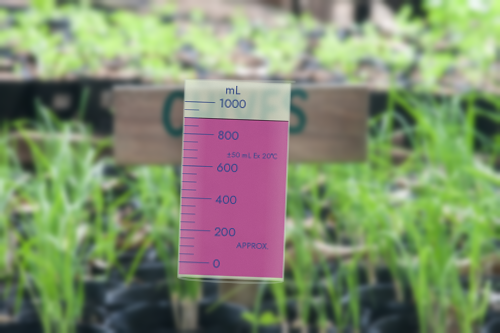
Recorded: 900 mL
